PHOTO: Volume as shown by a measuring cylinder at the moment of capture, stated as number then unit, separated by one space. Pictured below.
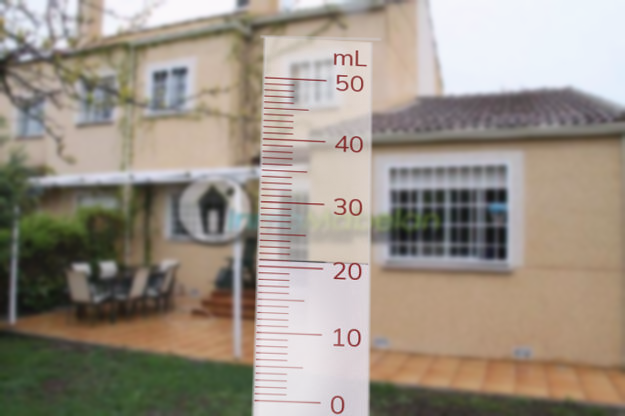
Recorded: 21 mL
